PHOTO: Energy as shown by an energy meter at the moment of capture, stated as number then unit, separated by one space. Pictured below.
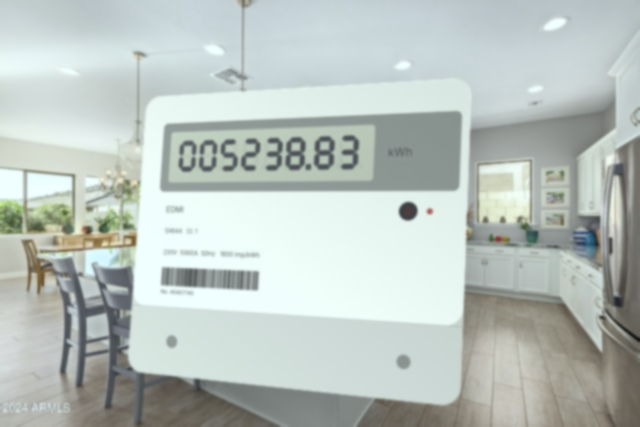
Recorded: 5238.83 kWh
